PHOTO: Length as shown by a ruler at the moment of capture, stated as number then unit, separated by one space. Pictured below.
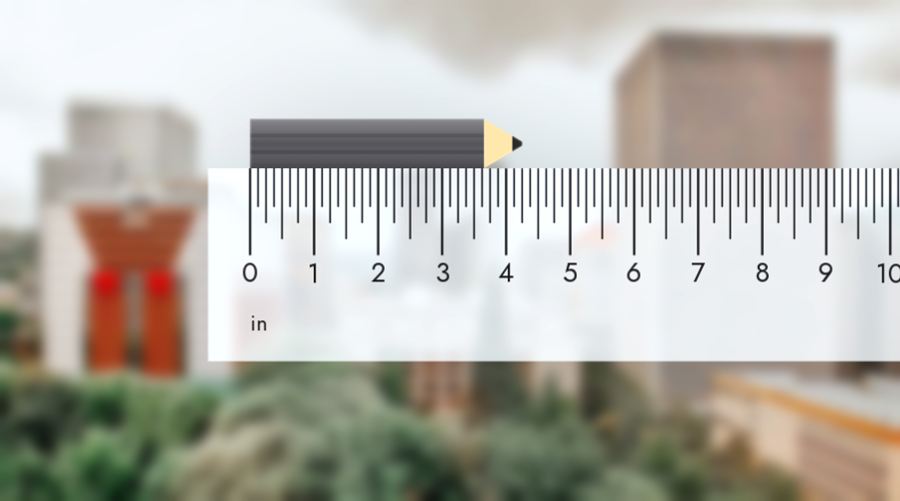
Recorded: 4.25 in
